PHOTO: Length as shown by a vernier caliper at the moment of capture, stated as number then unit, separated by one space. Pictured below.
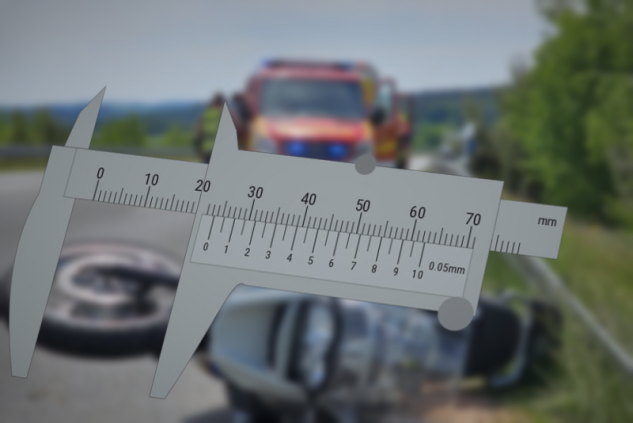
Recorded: 23.4 mm
